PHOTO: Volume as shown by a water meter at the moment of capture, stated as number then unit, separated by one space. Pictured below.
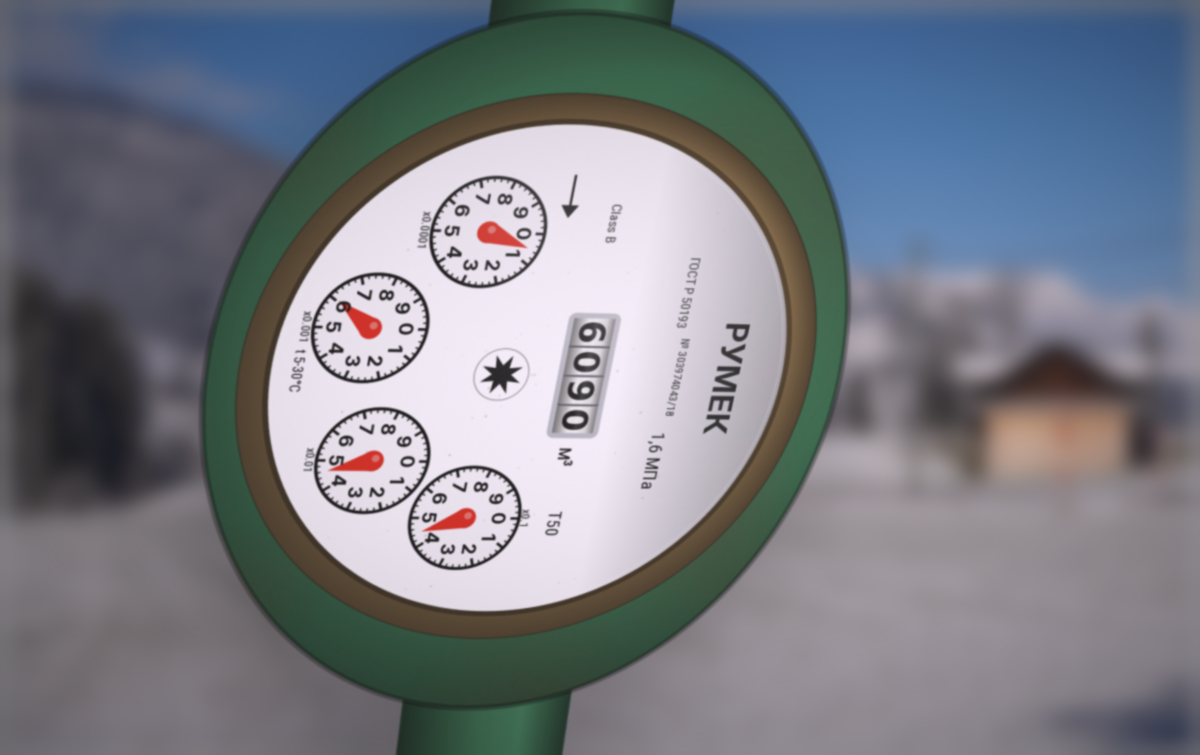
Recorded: 6090.4460 m³
